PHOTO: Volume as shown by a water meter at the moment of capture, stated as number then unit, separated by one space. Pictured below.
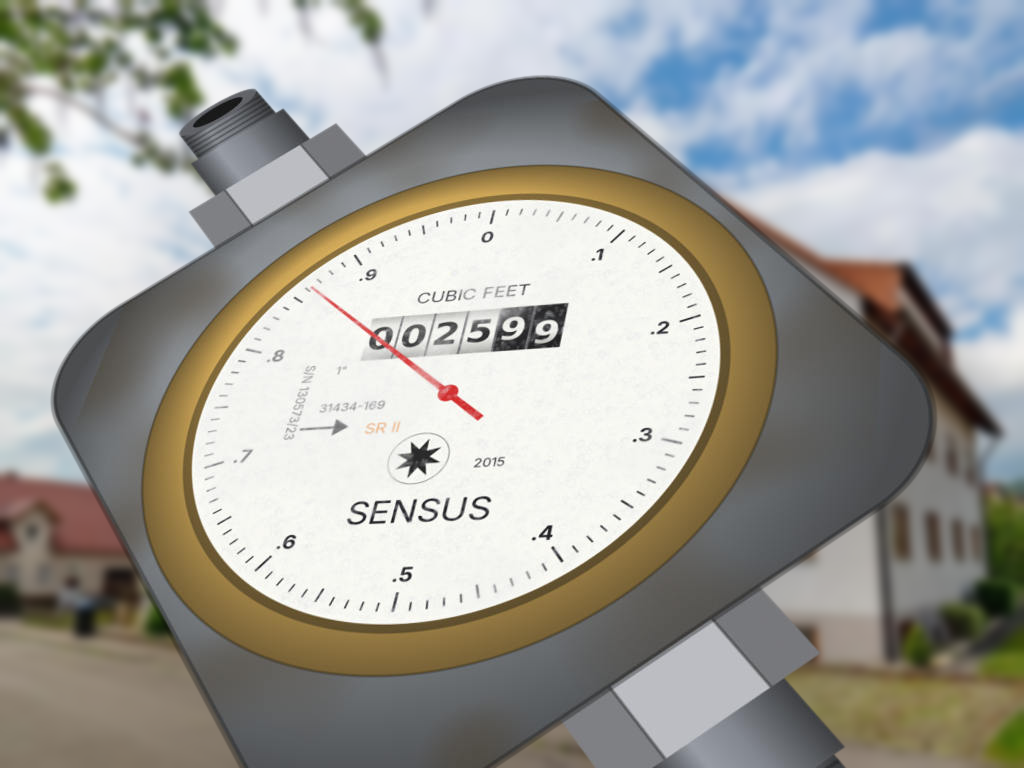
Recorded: 2598.86 ft³
